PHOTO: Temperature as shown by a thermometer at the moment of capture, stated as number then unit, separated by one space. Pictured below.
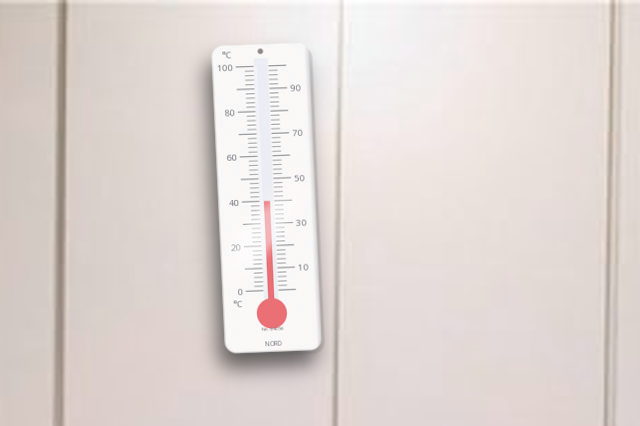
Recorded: 40 °C
